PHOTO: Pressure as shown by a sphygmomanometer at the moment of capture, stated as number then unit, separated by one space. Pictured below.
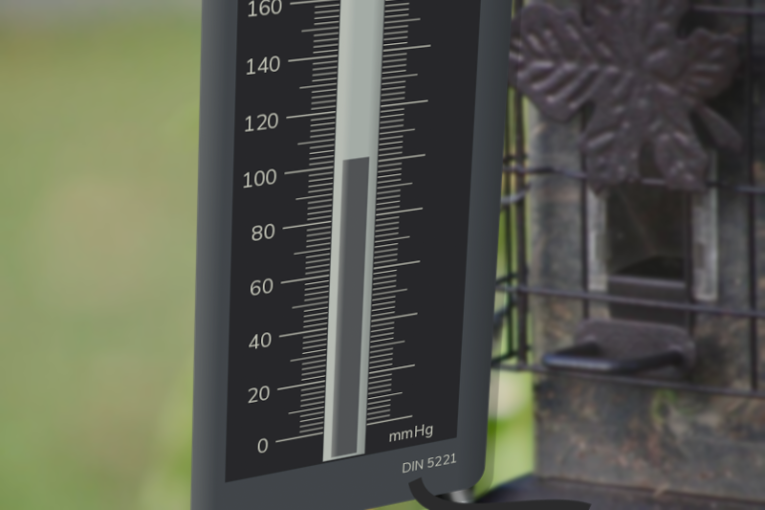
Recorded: 102 mmHg
